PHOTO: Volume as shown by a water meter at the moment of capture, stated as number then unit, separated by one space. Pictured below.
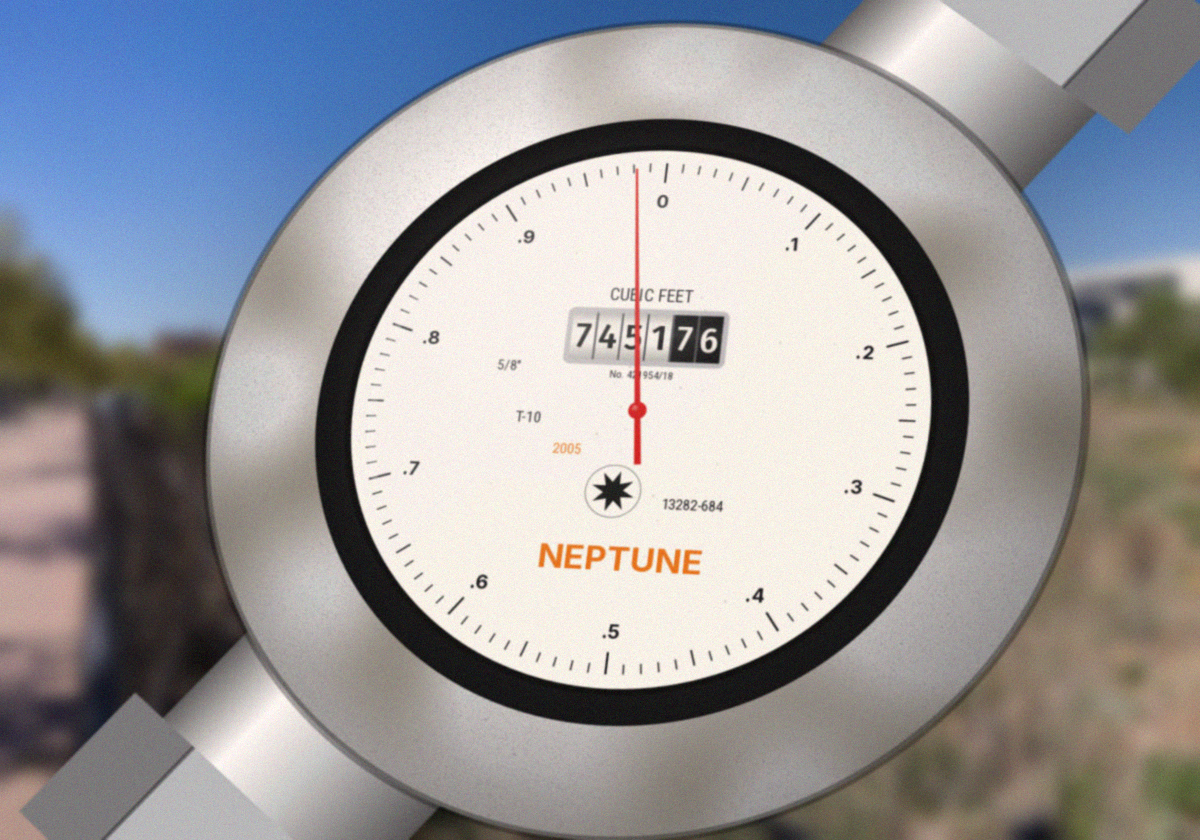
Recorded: 745175.98 ft³
